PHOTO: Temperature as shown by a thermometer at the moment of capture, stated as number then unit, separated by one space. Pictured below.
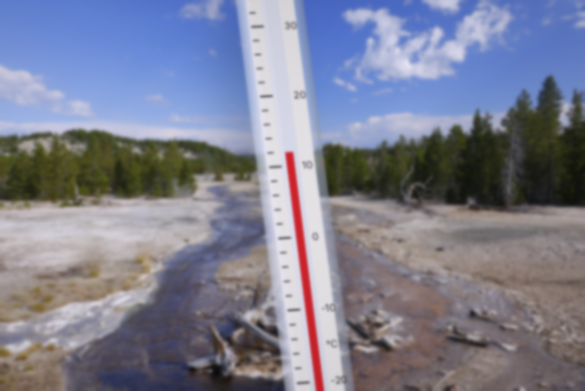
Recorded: 12 °C
